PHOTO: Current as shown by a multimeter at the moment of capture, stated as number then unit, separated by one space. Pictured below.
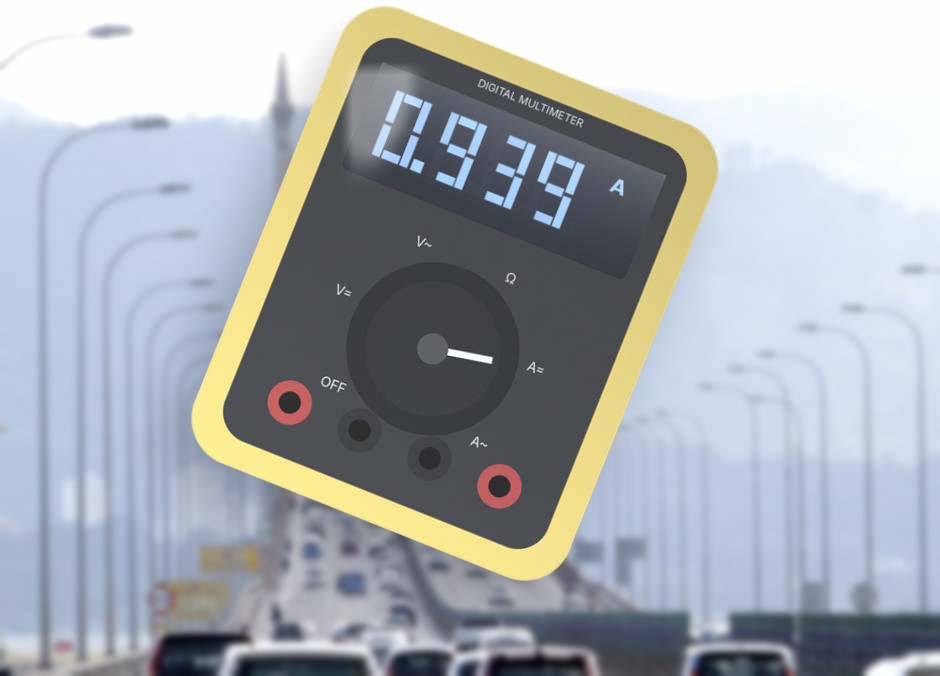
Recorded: 0.939 A
